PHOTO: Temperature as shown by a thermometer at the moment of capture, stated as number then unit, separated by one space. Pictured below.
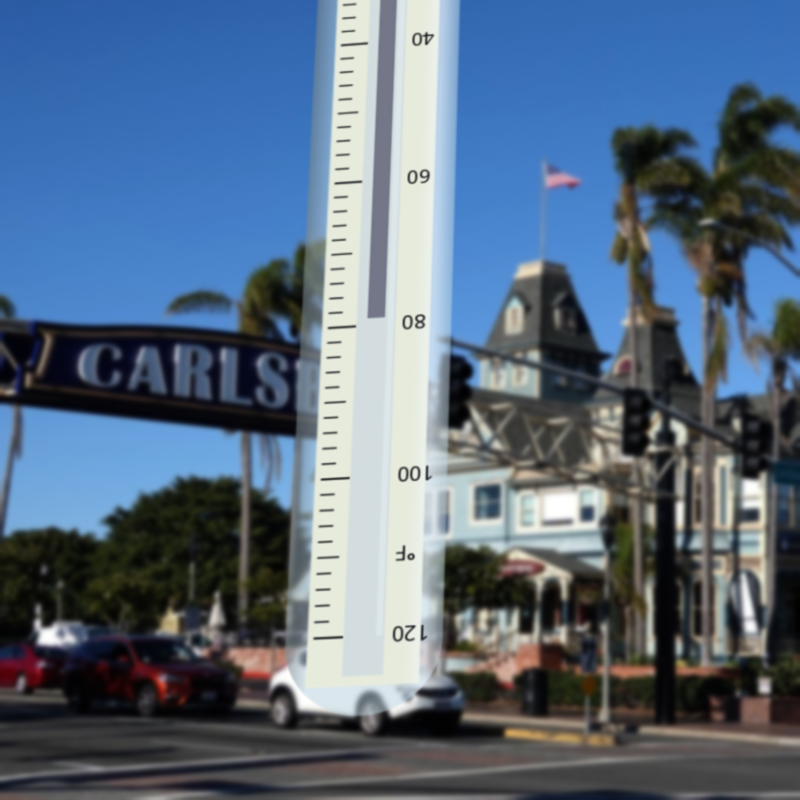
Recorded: 79 °F
